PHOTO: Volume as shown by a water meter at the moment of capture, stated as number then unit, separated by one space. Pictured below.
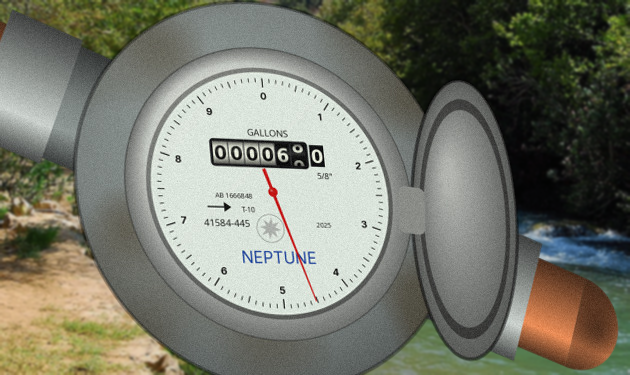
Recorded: 684.5 gal
